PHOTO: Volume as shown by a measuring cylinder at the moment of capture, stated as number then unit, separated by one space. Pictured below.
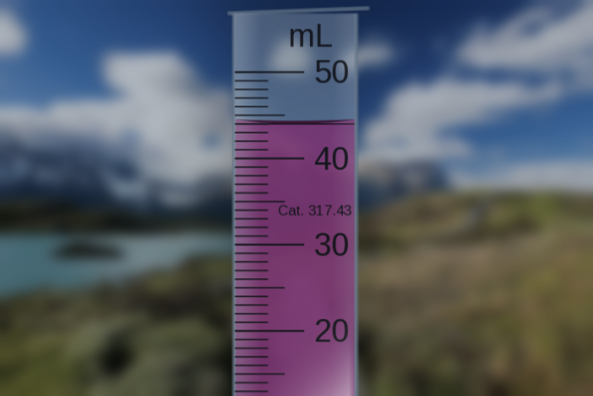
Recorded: 44 mL
